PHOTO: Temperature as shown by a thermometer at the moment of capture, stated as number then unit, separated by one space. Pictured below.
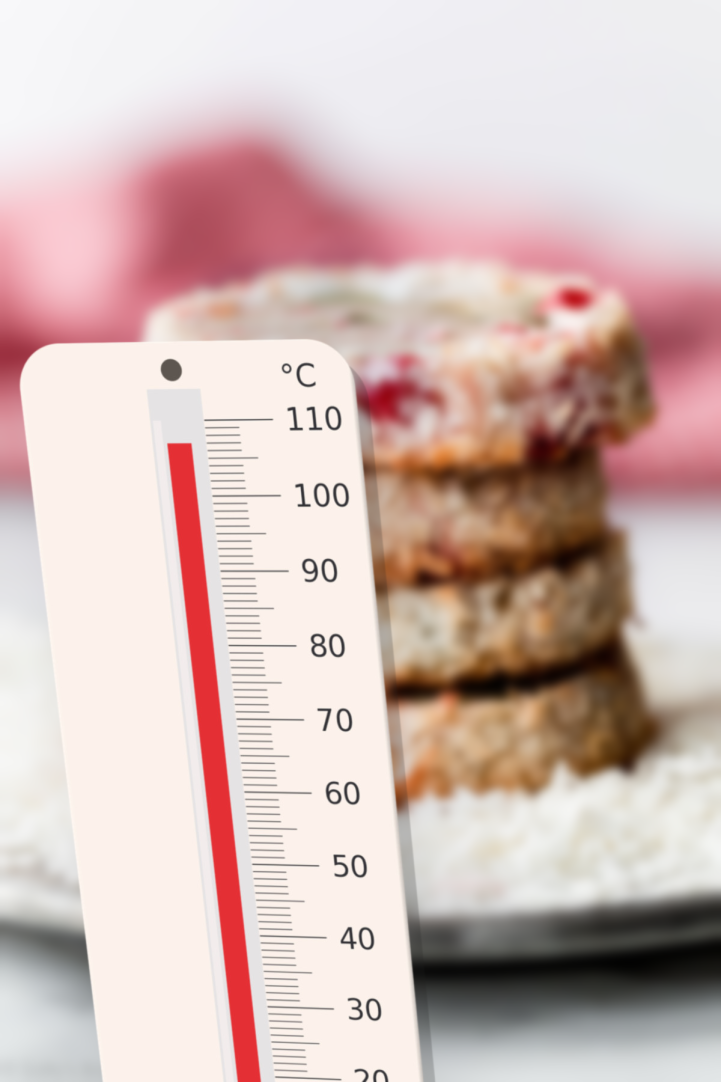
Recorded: 107 °C
